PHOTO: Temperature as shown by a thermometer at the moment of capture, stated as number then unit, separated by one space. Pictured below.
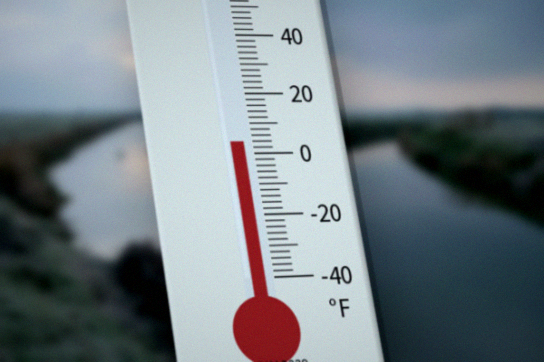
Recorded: 4 °F
